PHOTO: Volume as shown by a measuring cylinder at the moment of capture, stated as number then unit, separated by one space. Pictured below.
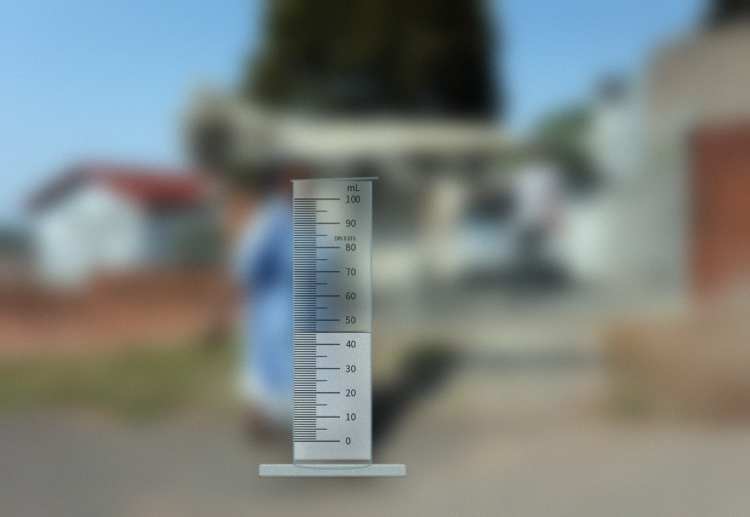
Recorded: 45 mL
